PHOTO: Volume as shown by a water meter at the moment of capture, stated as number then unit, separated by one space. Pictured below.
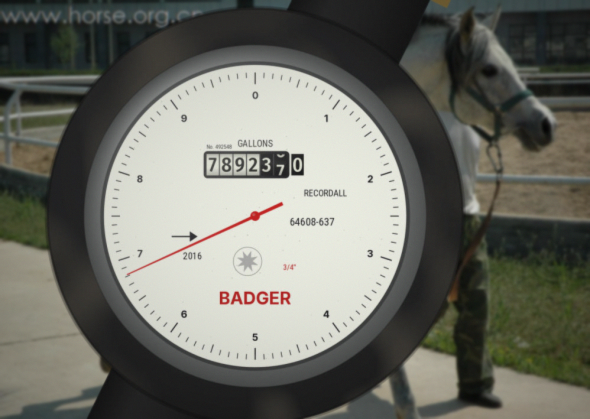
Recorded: 7892366.8 gal
